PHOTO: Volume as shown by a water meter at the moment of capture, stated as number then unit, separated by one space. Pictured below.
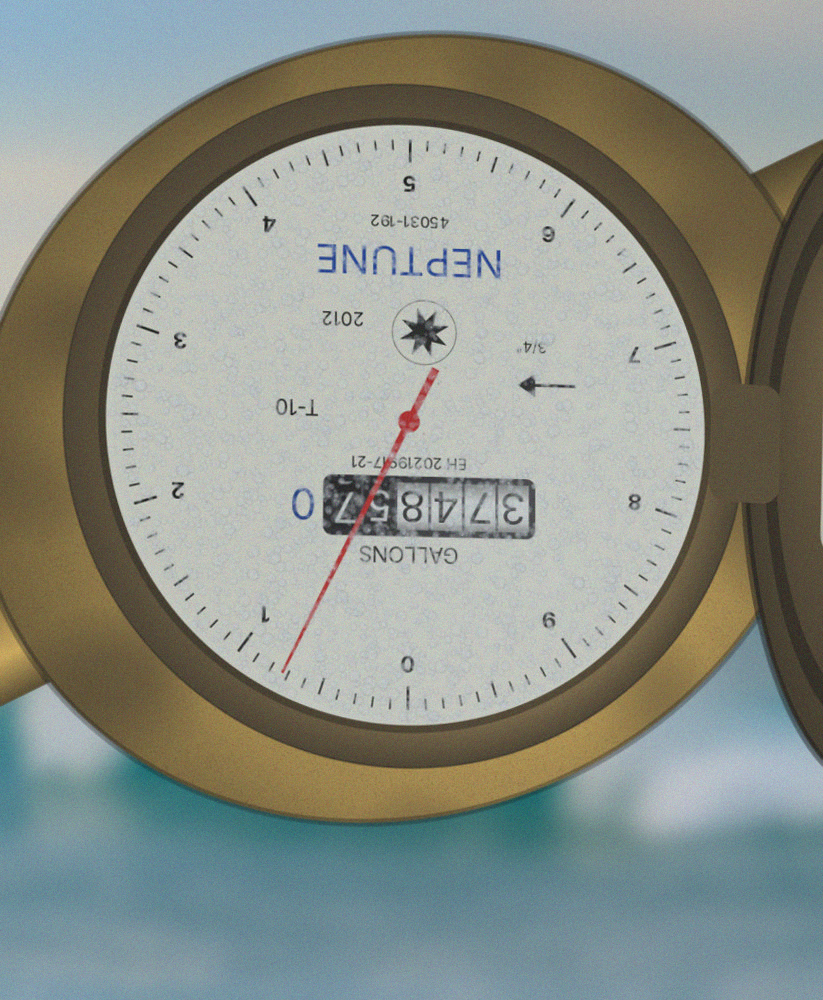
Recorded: 3748570.7 gal
